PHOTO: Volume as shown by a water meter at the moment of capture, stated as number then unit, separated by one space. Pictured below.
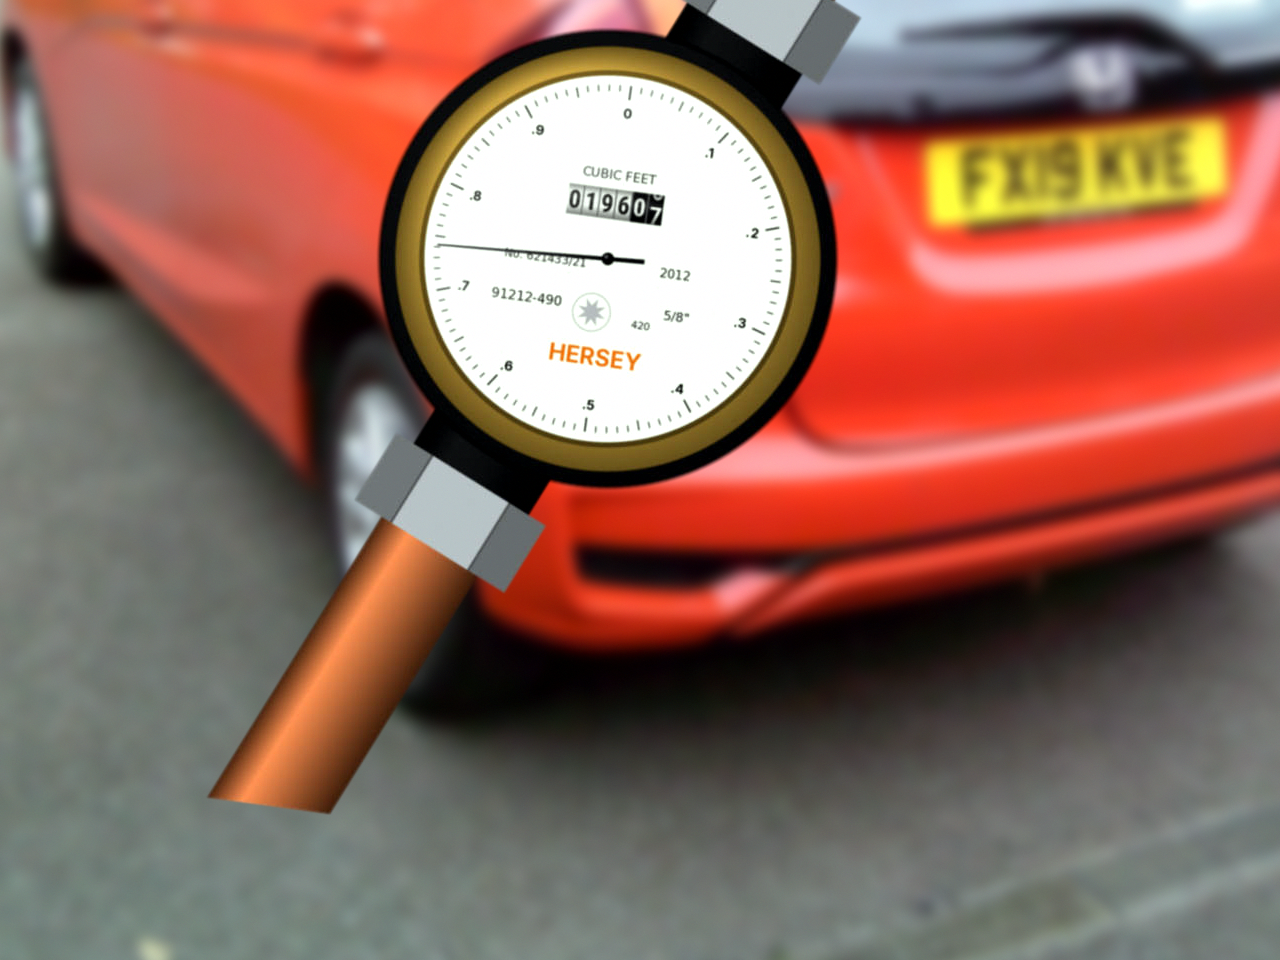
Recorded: 19606.74 ft³
